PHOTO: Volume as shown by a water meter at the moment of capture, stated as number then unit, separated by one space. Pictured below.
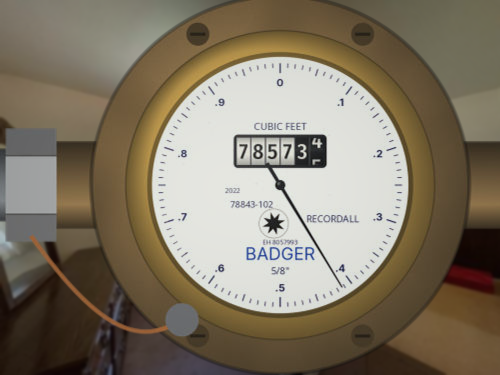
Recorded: 785734.41 ft³
